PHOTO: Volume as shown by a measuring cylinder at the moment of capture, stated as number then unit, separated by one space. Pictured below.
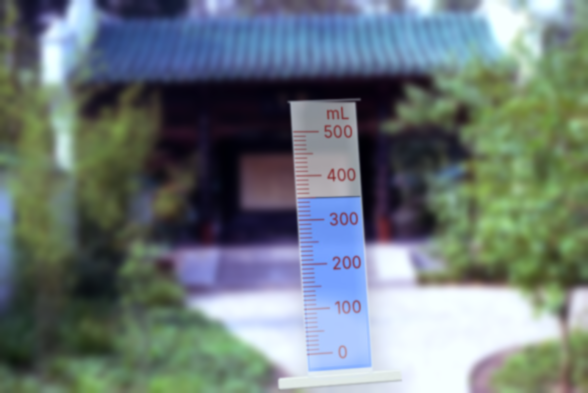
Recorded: 350 mL
